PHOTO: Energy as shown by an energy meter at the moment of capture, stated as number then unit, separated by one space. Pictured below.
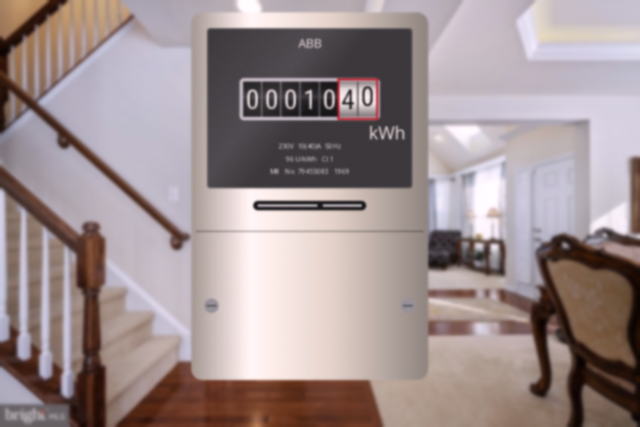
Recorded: 10.40 kWh
